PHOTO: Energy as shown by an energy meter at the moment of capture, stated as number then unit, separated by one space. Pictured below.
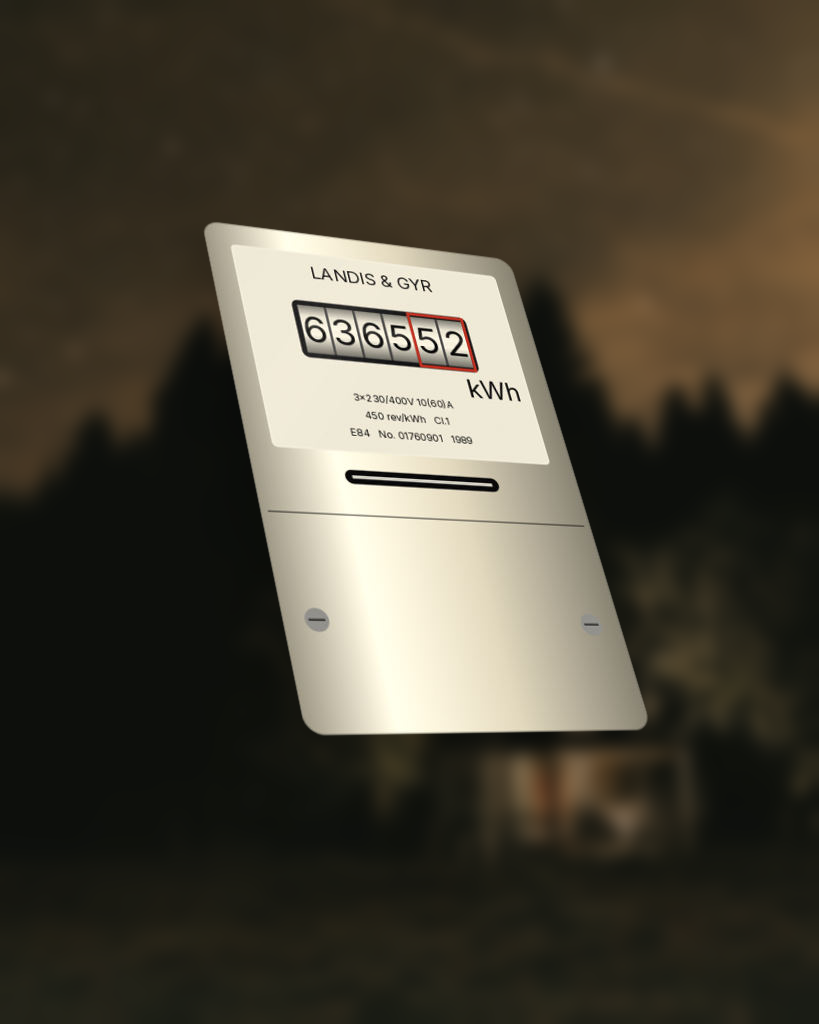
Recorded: 6365.52 kWh
